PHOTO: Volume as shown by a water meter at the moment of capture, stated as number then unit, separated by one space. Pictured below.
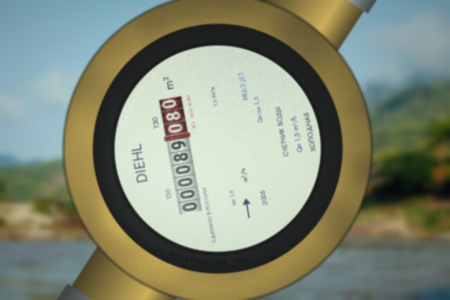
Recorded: 89.080 m³
